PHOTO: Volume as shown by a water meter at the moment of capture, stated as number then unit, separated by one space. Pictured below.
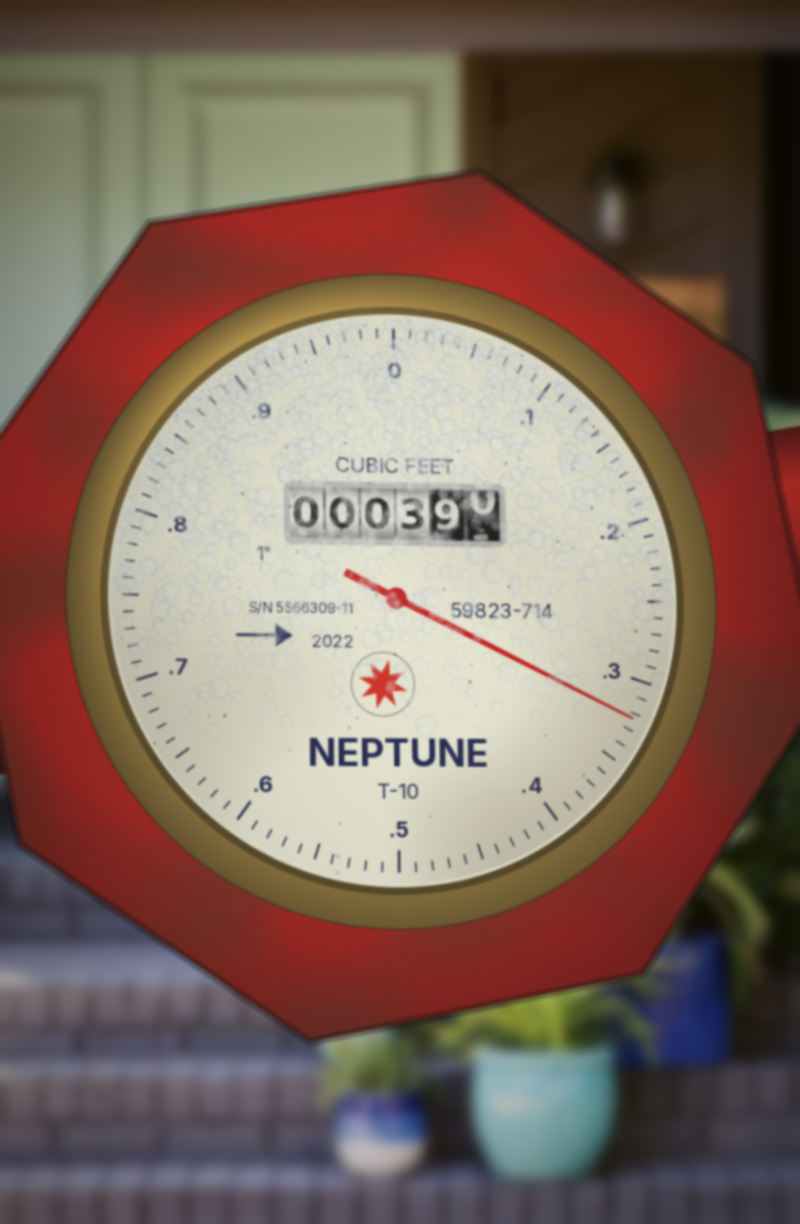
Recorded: 390.32 ft³
